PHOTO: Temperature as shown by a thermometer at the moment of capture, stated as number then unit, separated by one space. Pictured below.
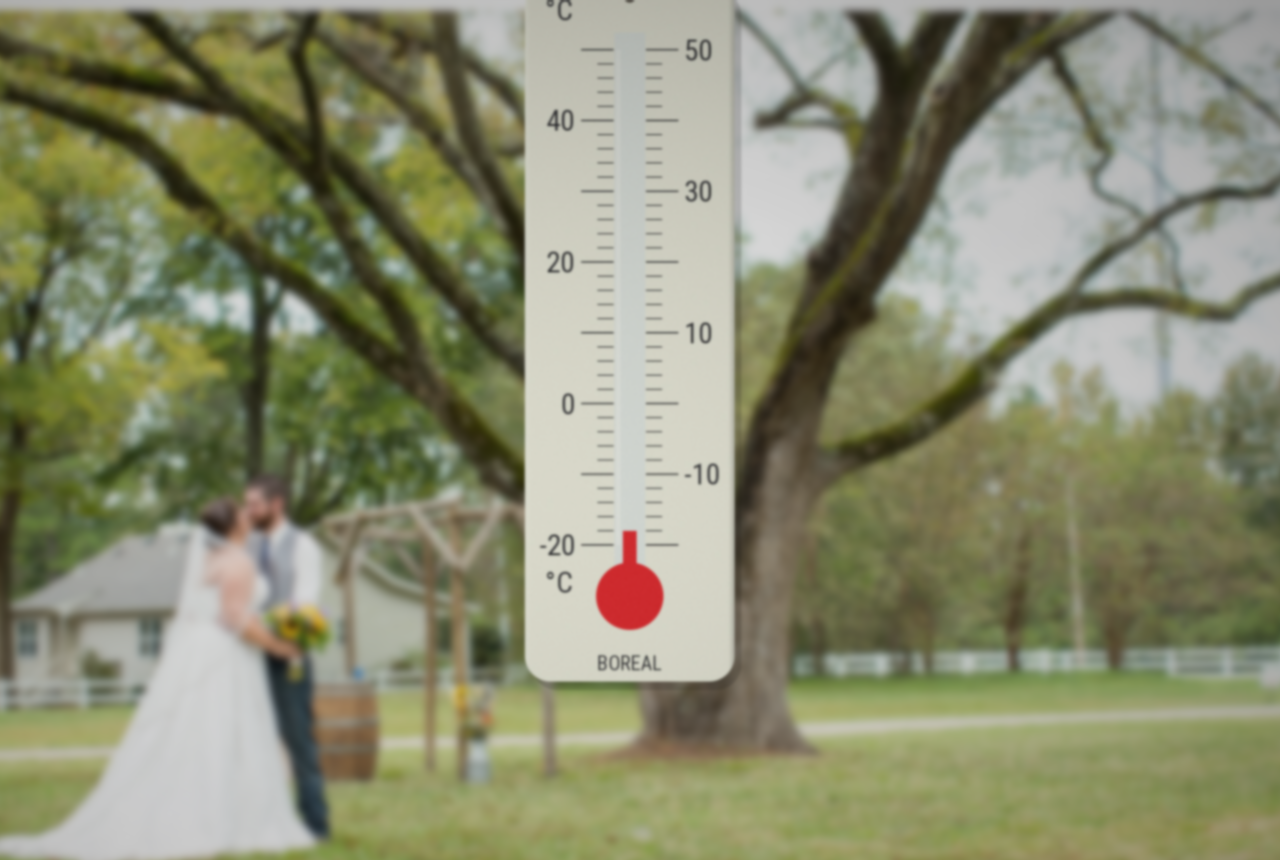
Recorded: -18 °C
